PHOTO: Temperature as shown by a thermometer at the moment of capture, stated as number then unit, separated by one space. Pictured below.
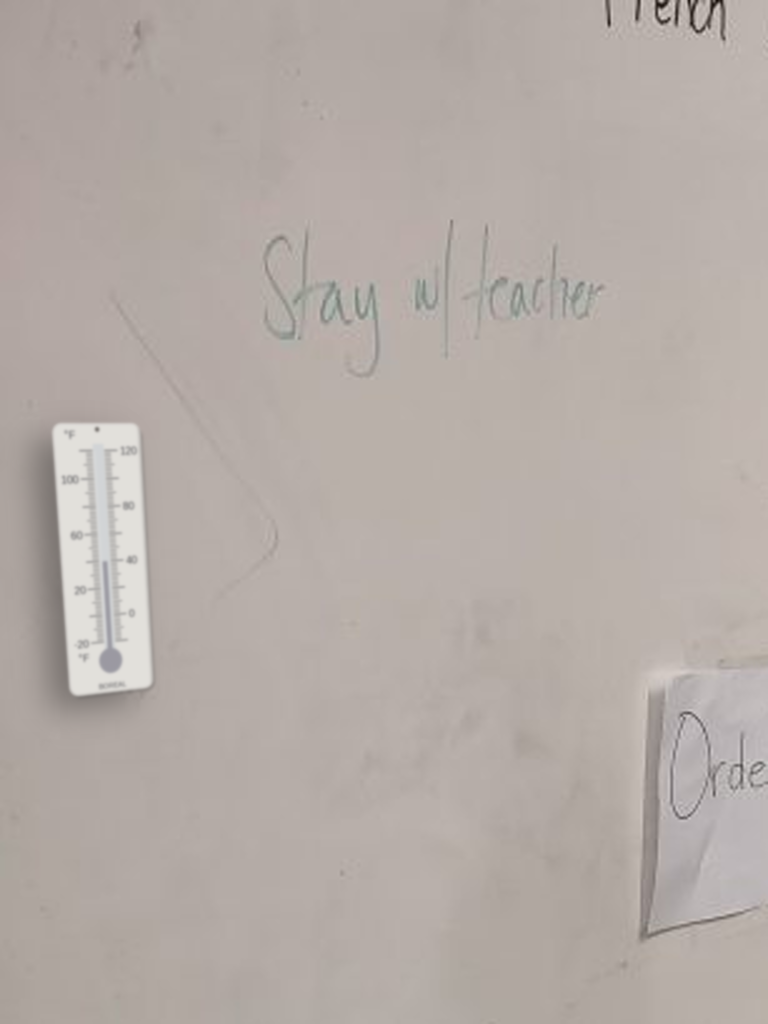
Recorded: 40 °F
